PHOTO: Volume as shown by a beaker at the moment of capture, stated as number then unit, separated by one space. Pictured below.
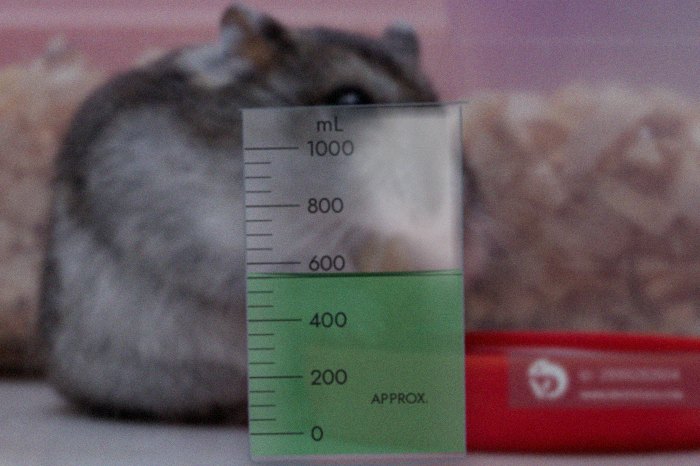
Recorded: 550 mL
